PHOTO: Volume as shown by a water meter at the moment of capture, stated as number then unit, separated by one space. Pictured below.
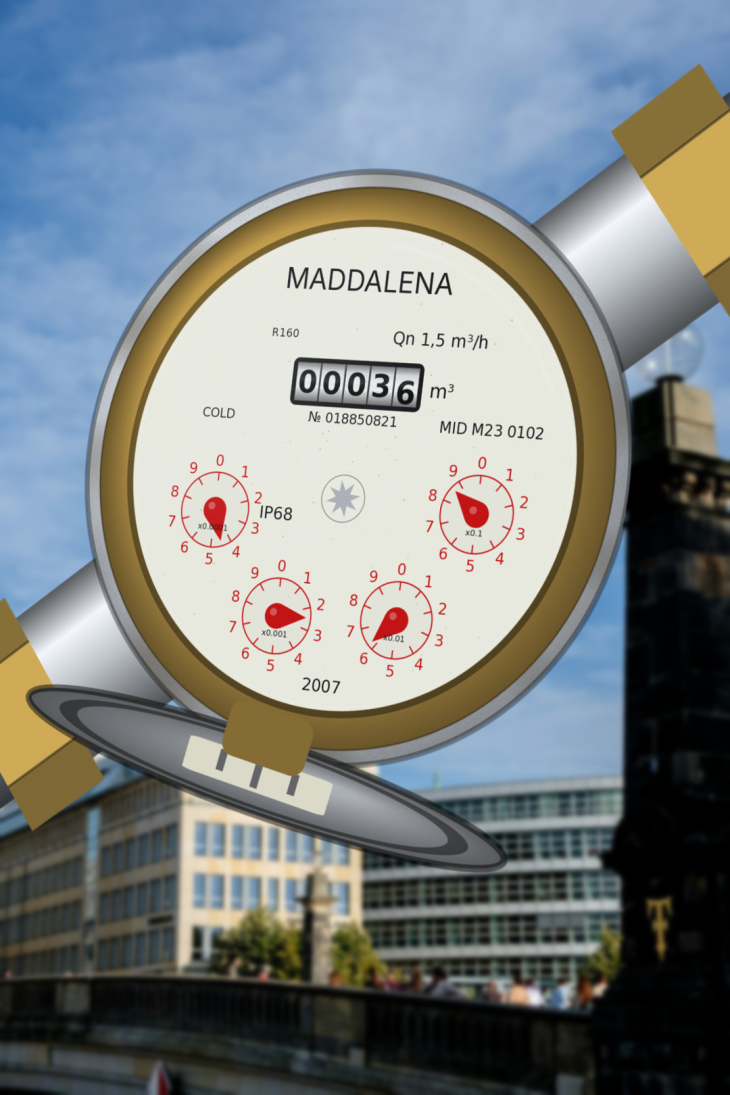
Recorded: 35.8624 m³
